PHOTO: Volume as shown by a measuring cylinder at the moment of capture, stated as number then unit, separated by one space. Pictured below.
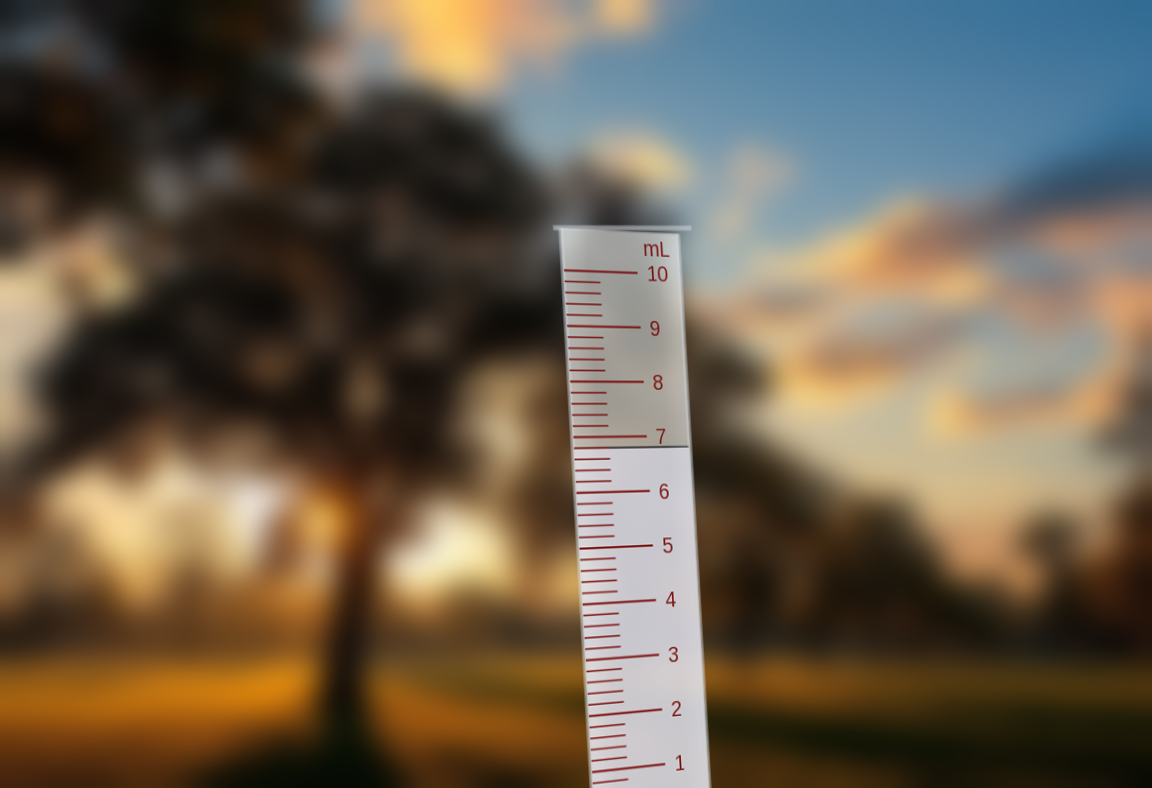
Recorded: 6.8 mL
